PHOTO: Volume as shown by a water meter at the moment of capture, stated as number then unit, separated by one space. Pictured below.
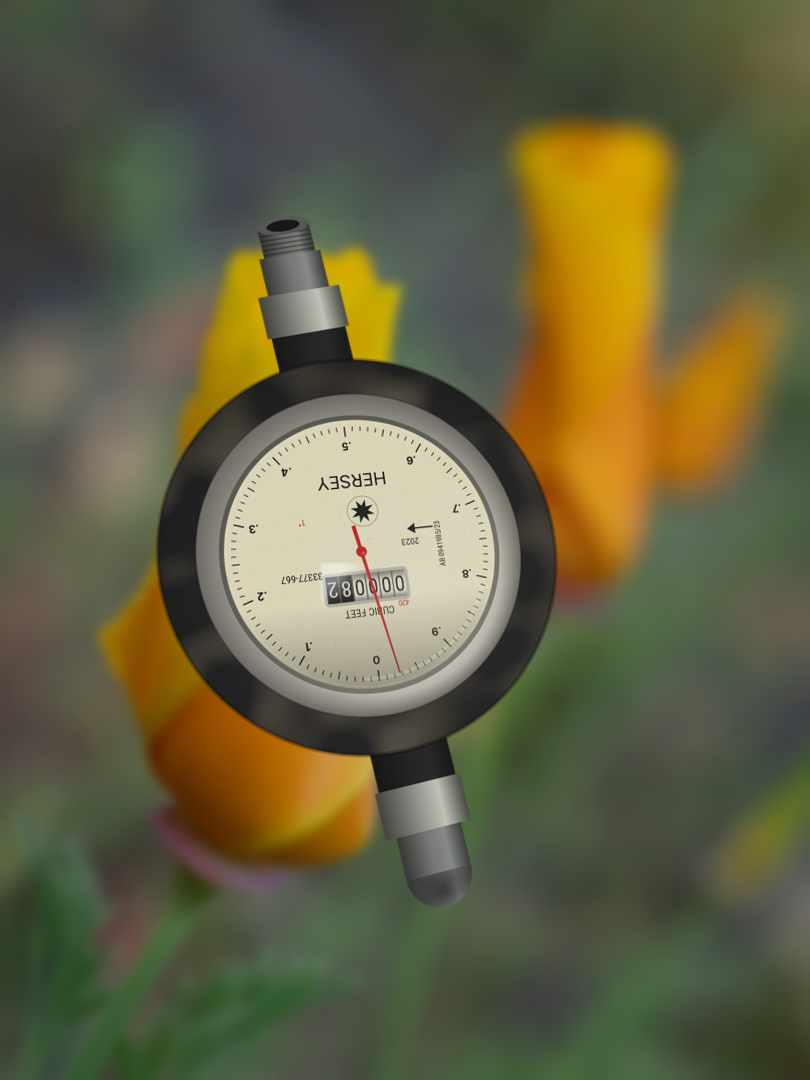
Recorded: 81.97 ft³
